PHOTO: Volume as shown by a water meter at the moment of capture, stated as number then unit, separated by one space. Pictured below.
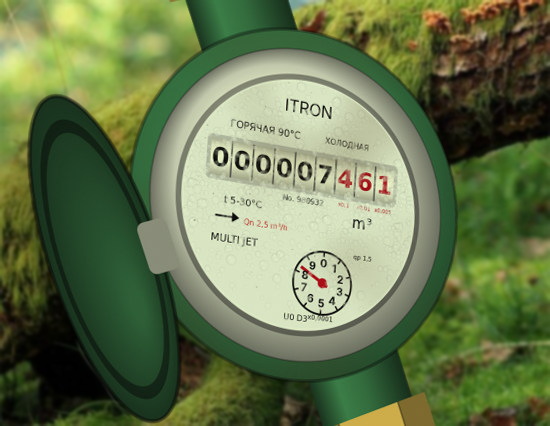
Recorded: 7.4618 m³
